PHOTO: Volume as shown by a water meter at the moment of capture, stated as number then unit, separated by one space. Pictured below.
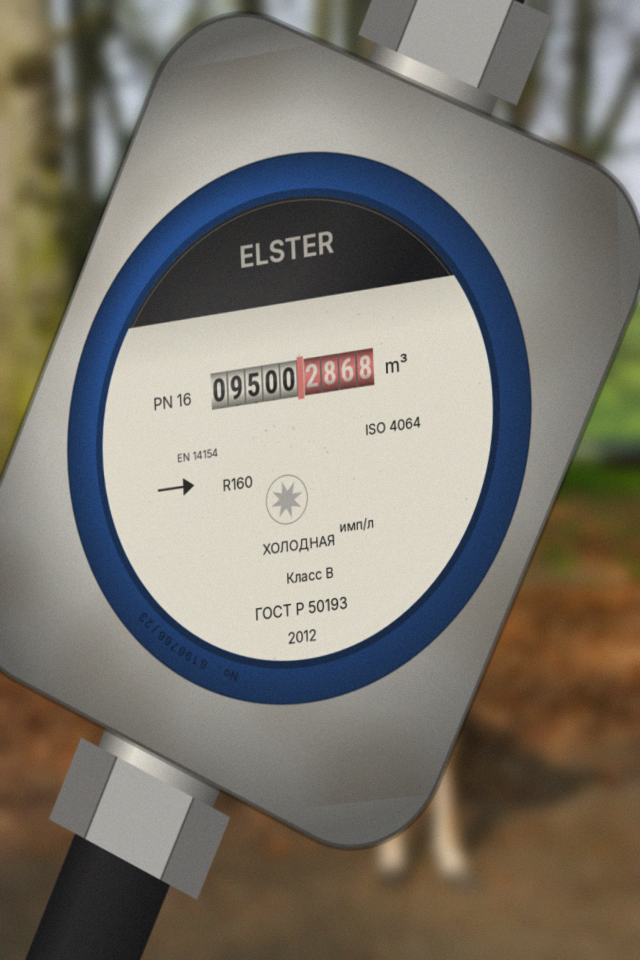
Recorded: 9500.2868 m³
